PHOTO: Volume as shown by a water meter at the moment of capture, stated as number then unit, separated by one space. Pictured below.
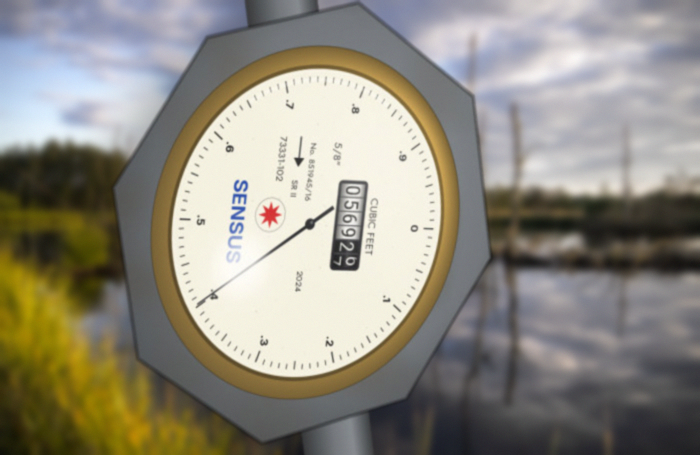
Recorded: 56926.40 ft³
